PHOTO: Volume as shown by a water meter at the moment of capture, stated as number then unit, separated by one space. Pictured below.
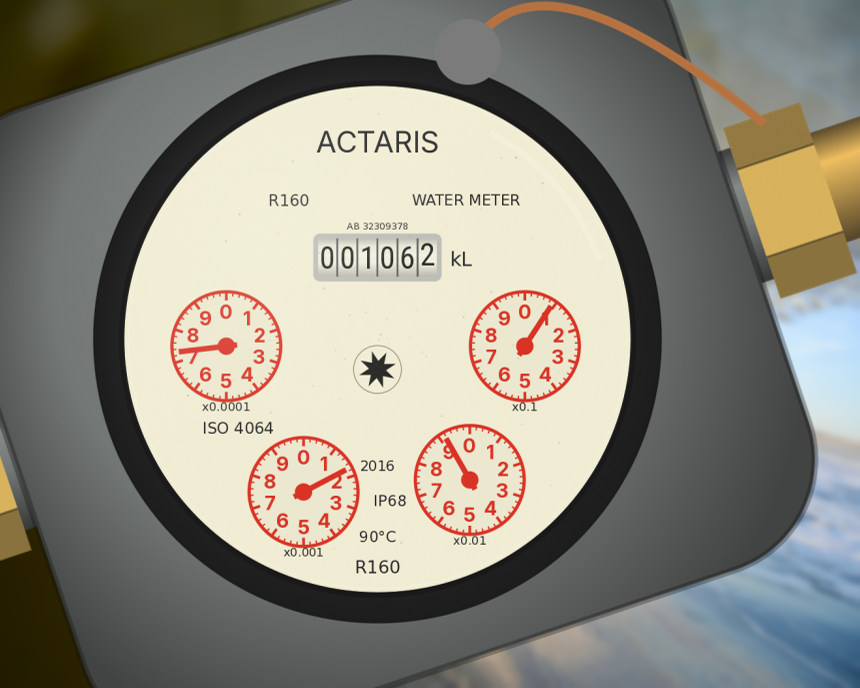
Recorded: 1062.0917 kL
